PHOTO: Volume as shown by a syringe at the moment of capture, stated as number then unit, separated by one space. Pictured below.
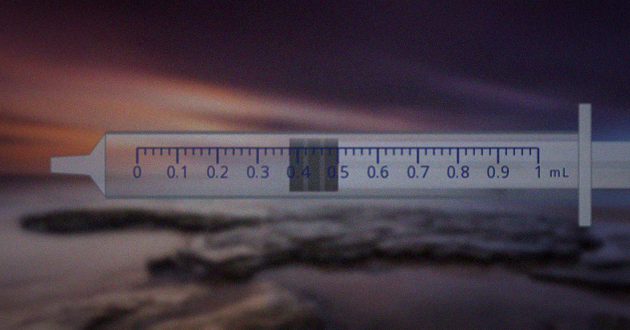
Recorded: 0.38 mL
